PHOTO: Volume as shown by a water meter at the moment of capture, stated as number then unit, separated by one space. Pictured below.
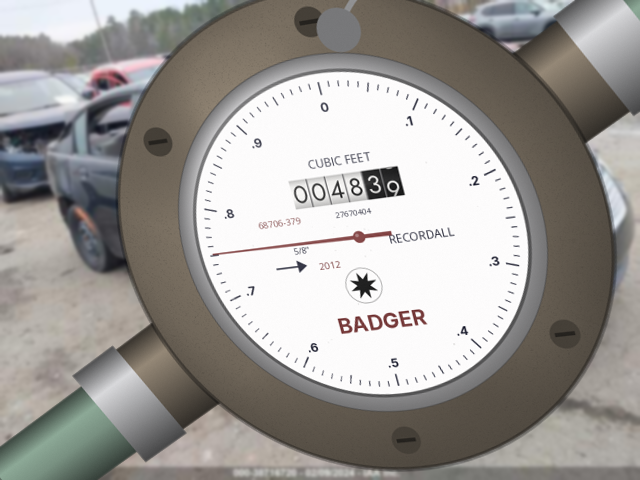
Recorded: 4838.75 ft³
